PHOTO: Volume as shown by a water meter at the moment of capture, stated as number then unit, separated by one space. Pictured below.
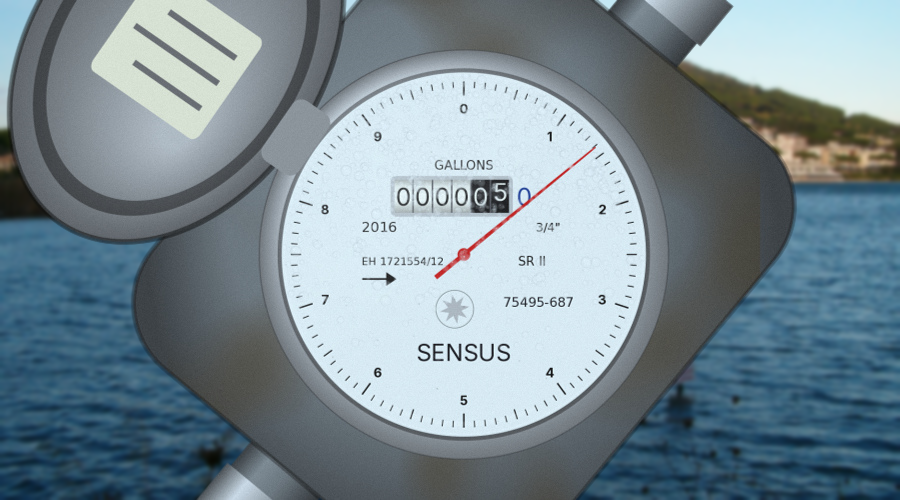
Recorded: 51.4 gal
